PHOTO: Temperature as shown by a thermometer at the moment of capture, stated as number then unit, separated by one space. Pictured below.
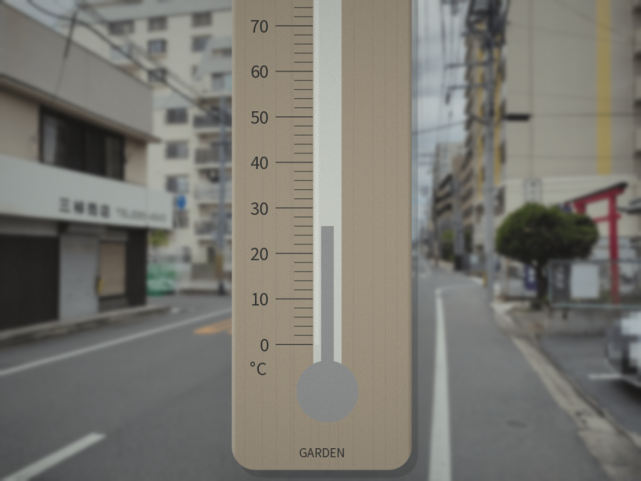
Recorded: 26 °C
